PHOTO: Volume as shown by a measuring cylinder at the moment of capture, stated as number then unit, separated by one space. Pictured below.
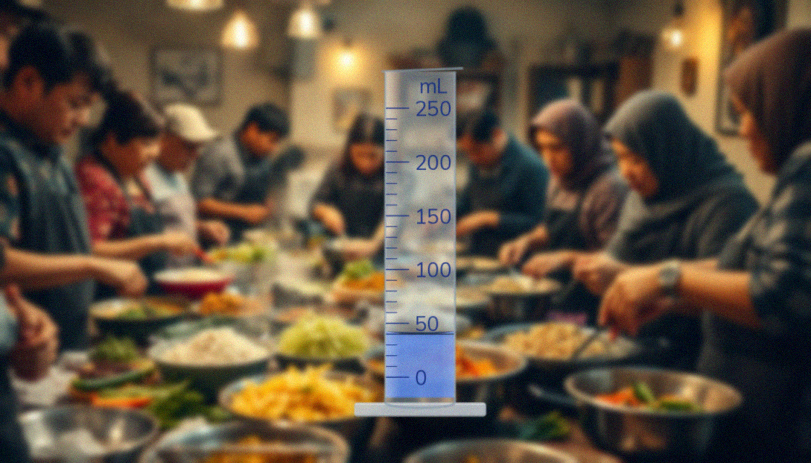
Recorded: 40 mL
